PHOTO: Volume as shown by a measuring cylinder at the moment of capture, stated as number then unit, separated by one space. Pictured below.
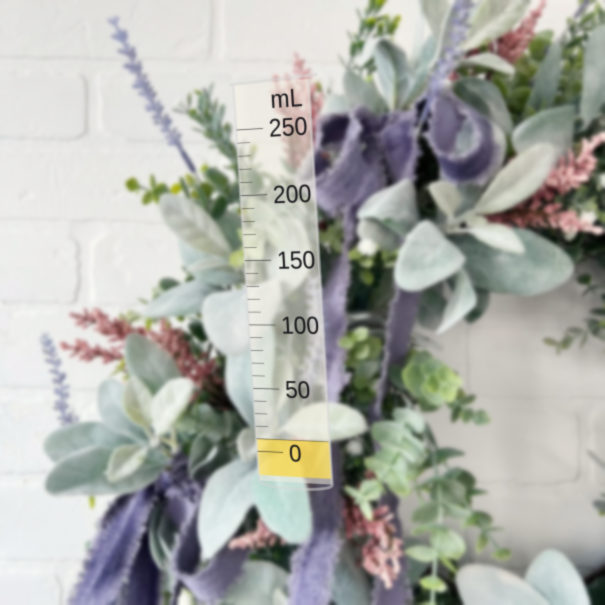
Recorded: 10 mL
